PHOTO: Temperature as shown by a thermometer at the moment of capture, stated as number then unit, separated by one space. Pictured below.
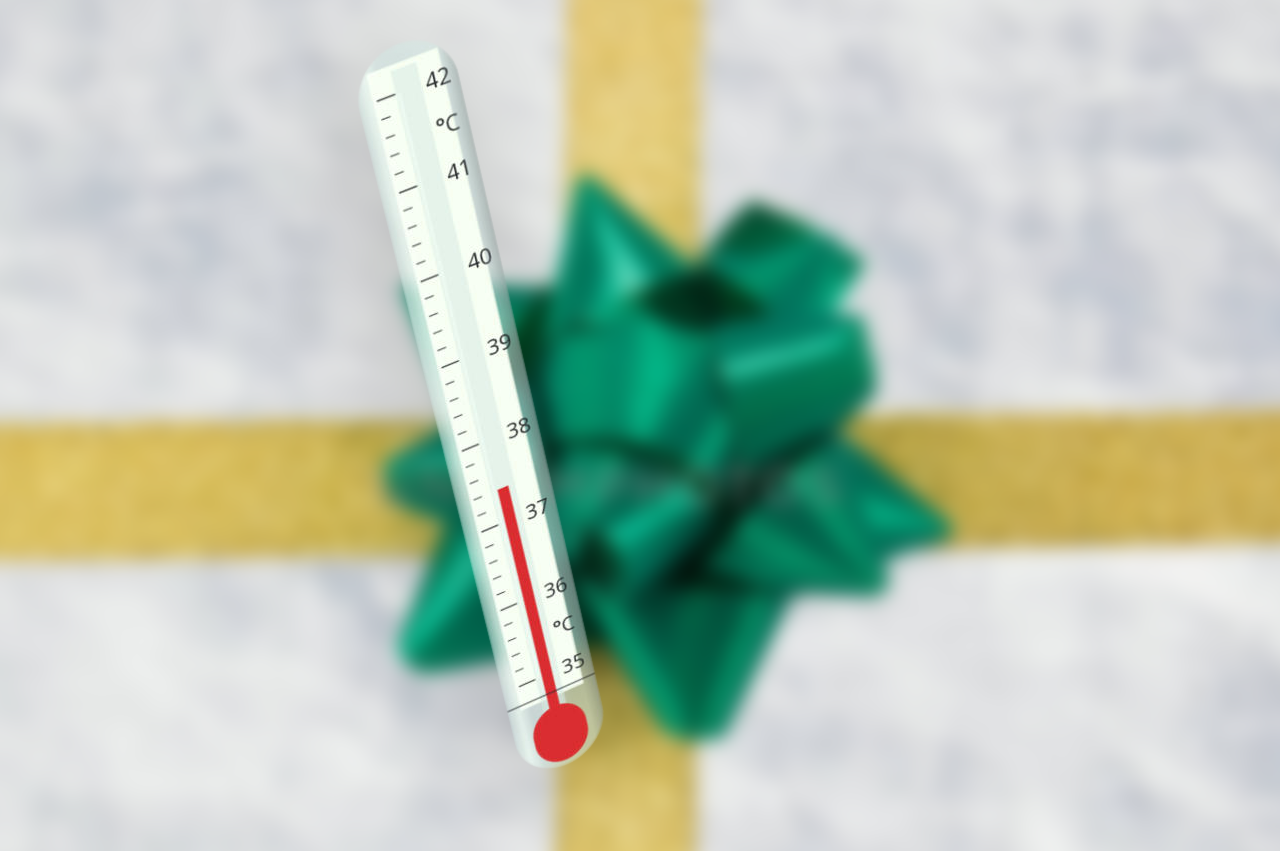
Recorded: 37.4 °C
